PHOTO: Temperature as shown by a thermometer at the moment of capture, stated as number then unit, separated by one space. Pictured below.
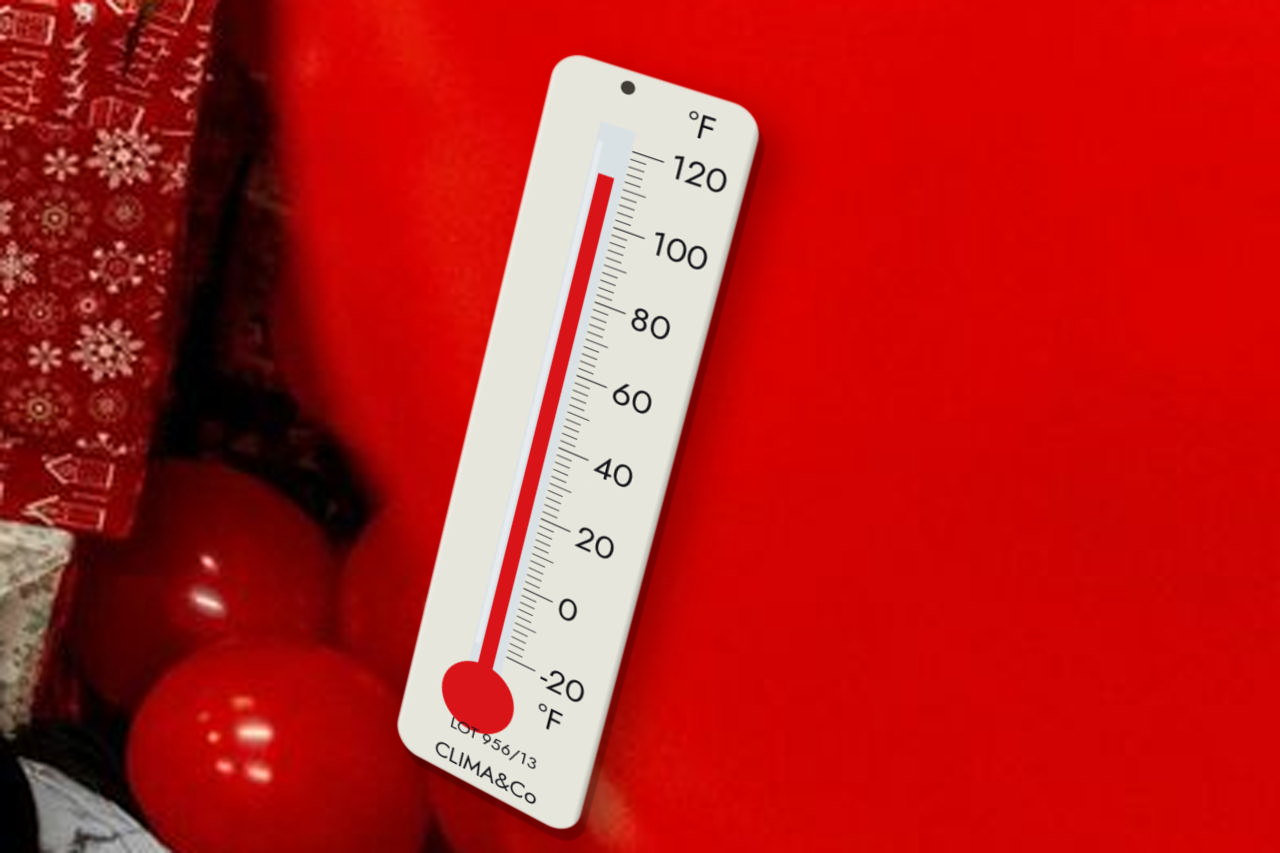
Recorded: 112 °F
